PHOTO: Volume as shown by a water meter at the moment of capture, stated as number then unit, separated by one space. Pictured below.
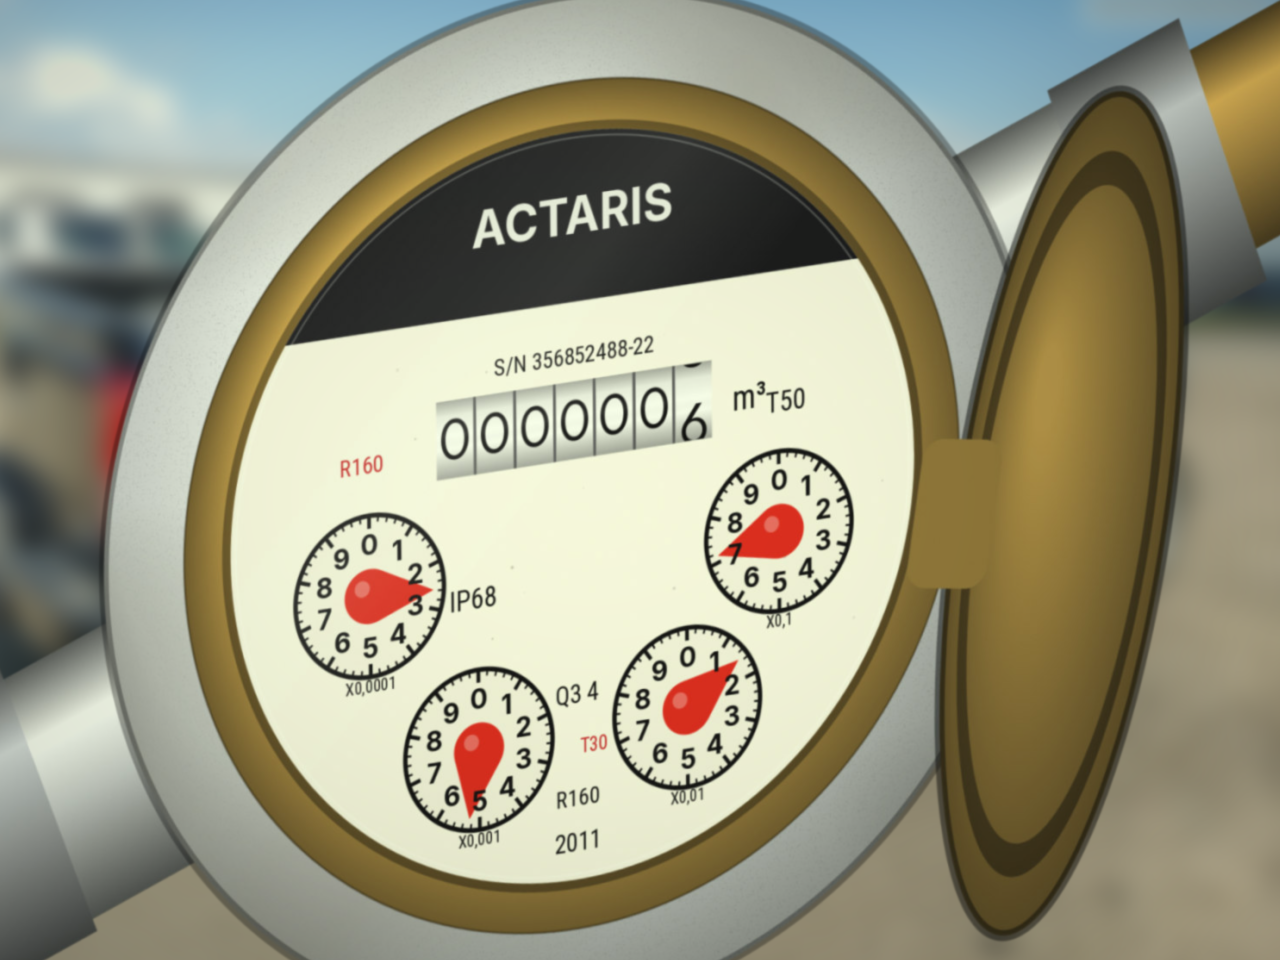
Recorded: 5.7152 m³
